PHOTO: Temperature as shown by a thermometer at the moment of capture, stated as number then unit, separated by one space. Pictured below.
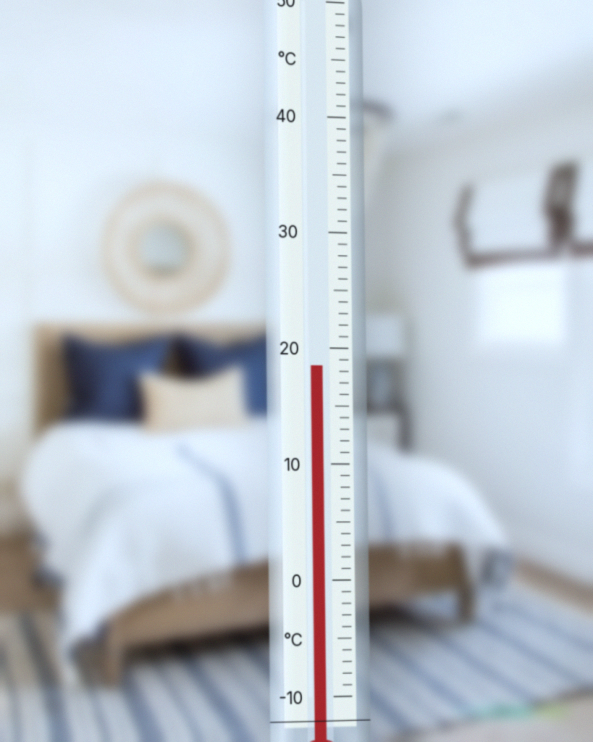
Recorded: 18.5 °C
